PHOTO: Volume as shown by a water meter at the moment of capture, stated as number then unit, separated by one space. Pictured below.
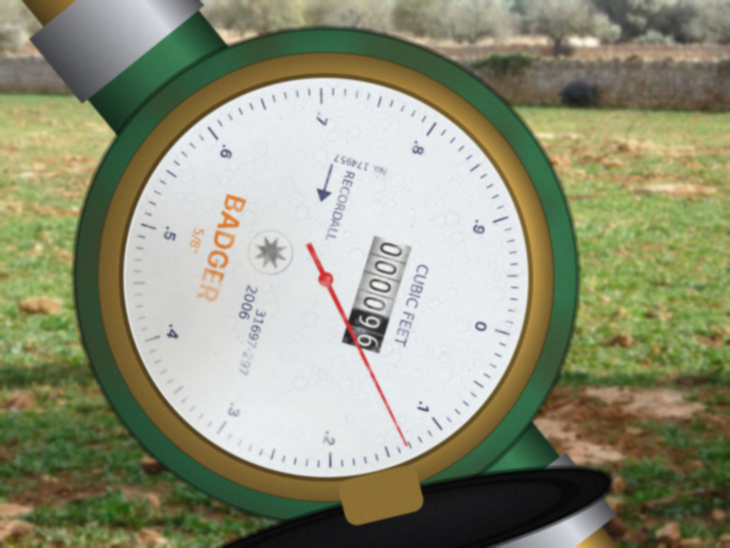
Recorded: 96.13 ft³
